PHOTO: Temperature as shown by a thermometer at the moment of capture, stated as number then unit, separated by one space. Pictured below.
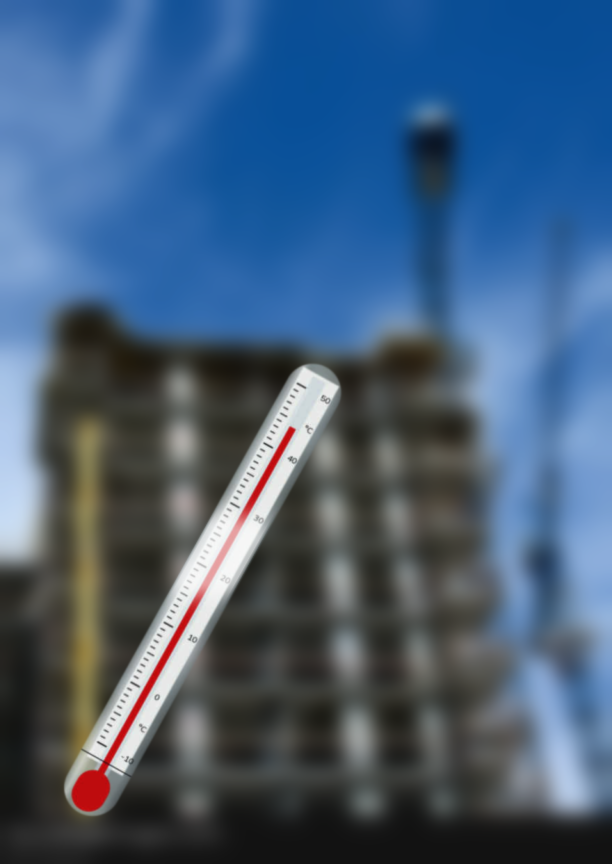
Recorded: 44 °C
